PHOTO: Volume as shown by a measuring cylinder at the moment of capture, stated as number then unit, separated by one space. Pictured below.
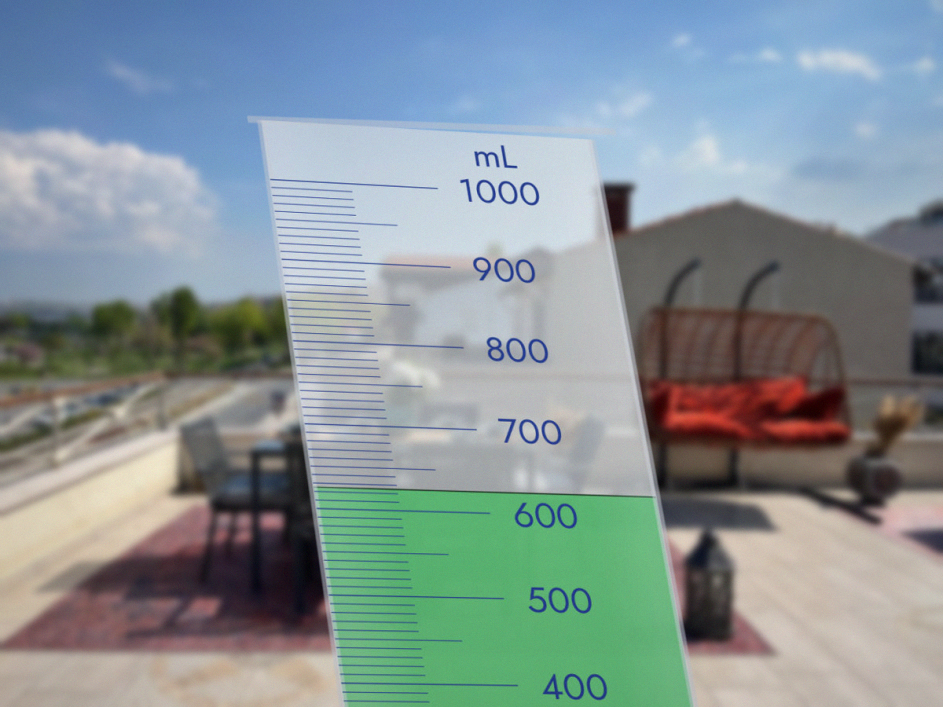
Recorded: 625 mL
